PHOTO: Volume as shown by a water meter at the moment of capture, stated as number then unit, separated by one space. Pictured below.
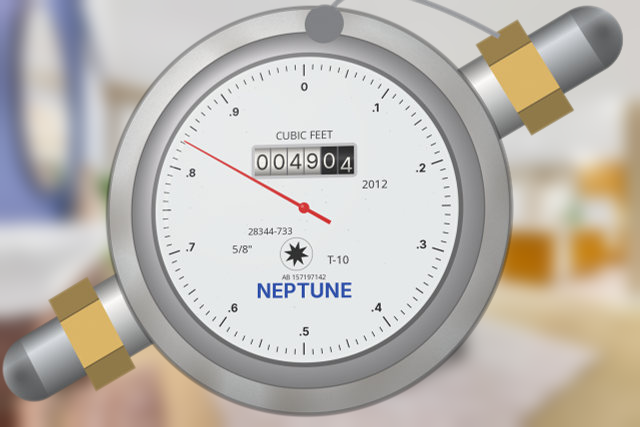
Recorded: 4903.83 ft³
